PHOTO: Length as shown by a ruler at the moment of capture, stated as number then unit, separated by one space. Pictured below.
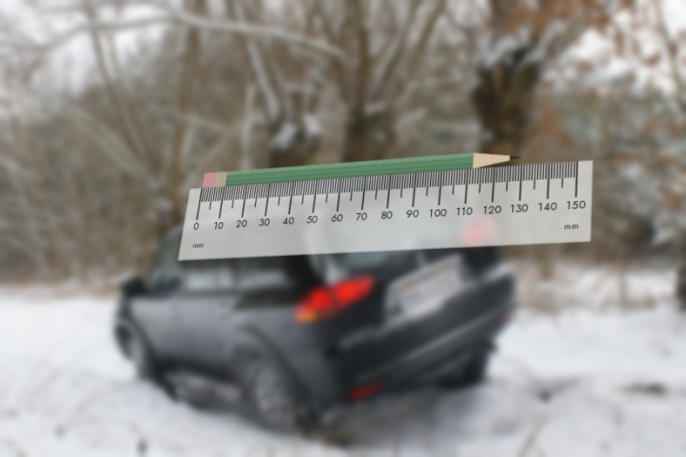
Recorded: 130 mm
